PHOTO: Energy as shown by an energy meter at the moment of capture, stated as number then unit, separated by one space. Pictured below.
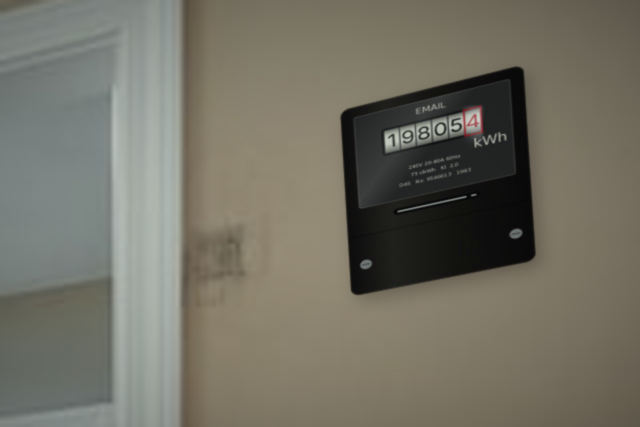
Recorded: 19805.4 kWh
